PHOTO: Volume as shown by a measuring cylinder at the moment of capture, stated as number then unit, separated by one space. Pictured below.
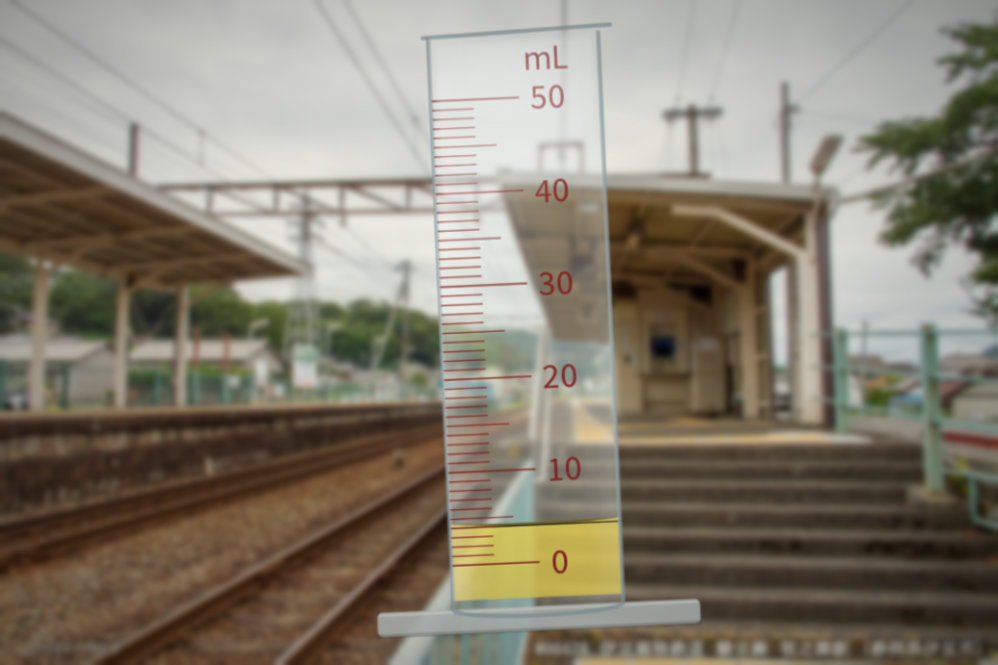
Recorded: 4 mL
